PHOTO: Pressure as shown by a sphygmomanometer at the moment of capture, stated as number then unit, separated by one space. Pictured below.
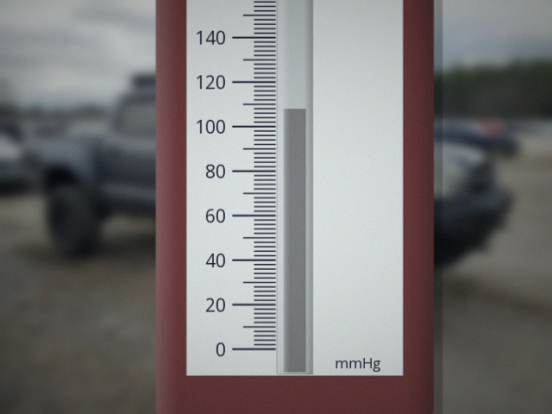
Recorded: 108 mmHg
